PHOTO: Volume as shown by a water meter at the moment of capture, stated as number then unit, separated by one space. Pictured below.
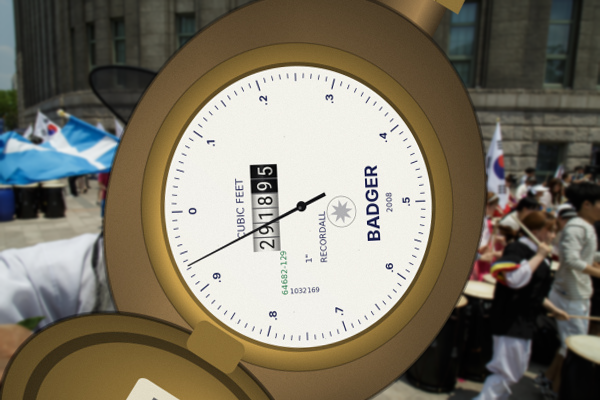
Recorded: 291894.93 ft³
